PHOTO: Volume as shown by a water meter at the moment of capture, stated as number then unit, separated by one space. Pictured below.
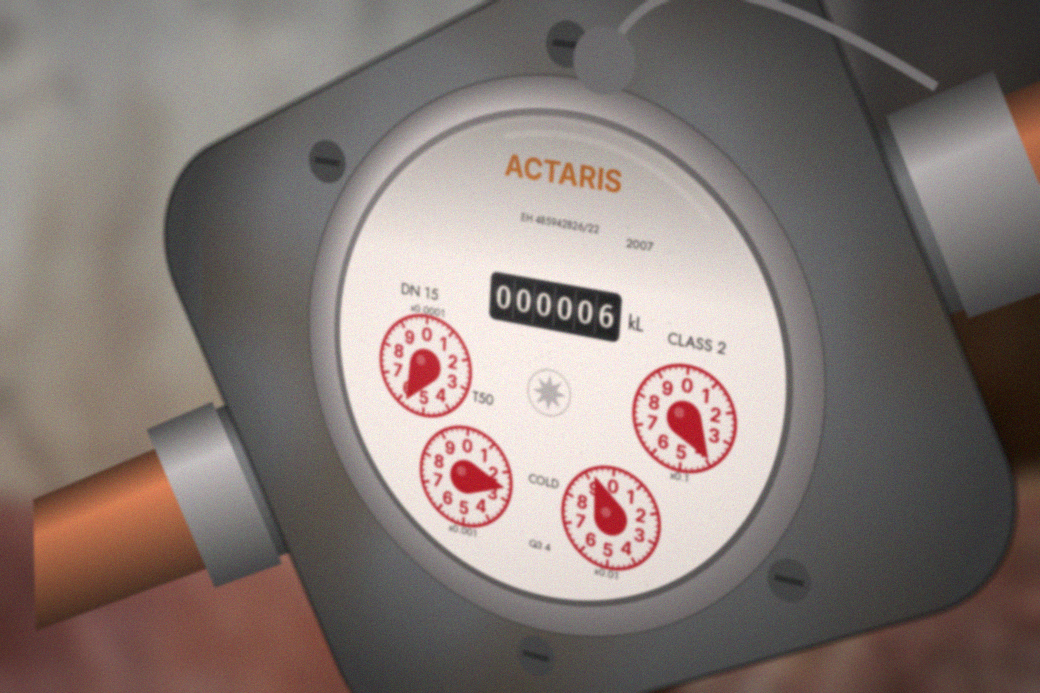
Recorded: 6.3925 kL
